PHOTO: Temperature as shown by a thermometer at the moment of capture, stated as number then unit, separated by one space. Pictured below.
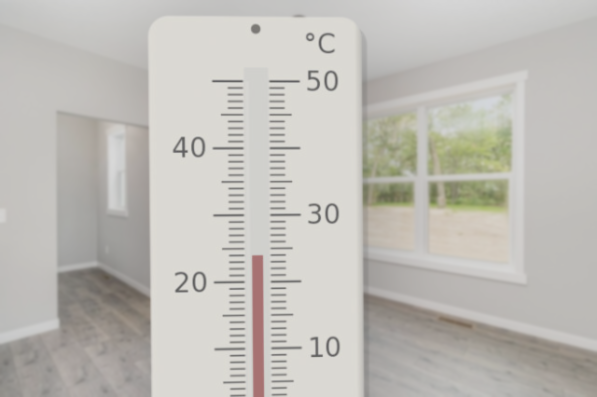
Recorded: 24 °C
